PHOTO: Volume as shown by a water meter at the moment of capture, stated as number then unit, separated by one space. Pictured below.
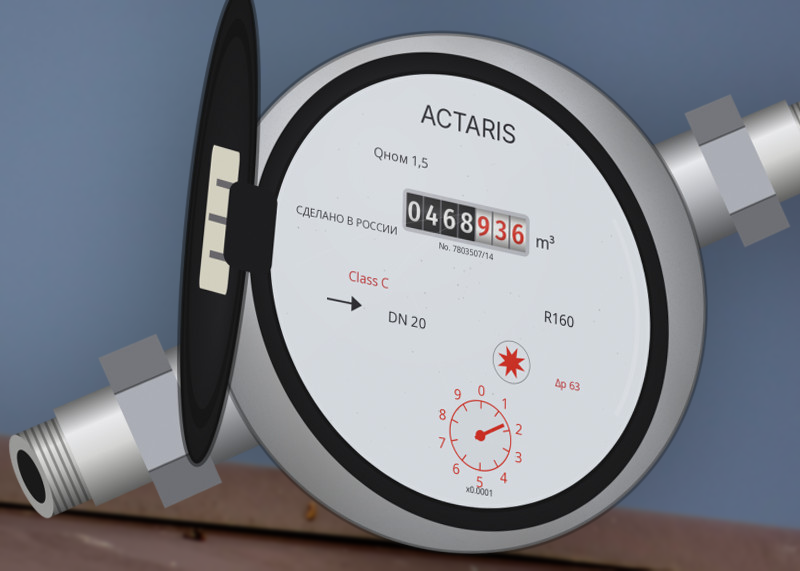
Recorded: 468.9361 m³
